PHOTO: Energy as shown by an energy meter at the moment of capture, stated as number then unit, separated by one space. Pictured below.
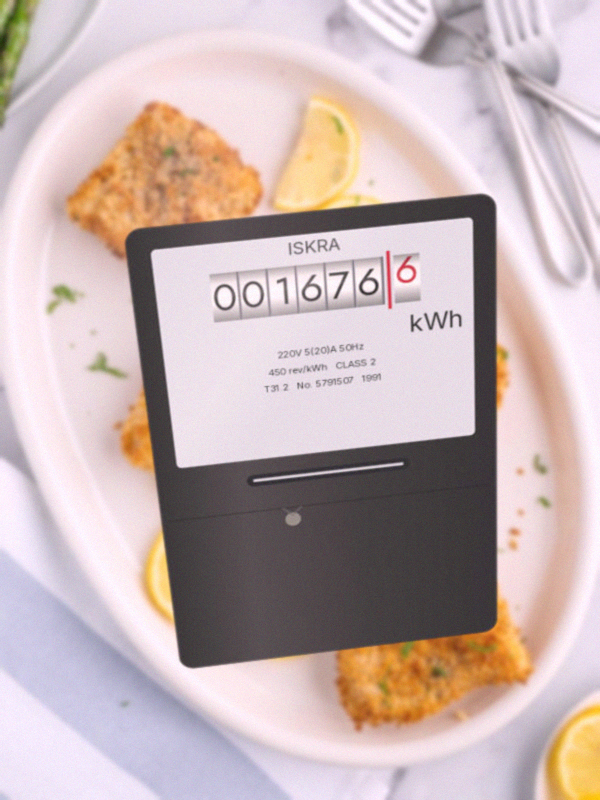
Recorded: 1676.6 kWh
